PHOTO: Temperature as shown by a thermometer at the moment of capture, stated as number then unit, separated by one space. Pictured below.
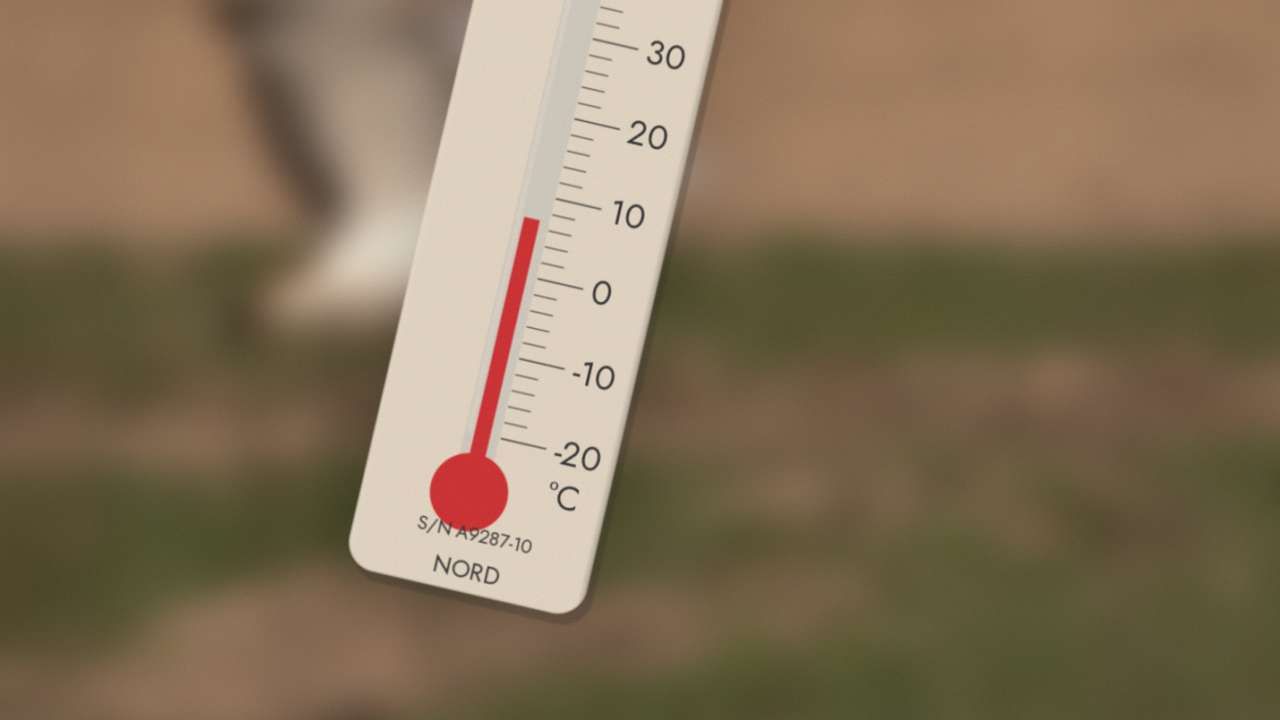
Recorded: 7 °C
